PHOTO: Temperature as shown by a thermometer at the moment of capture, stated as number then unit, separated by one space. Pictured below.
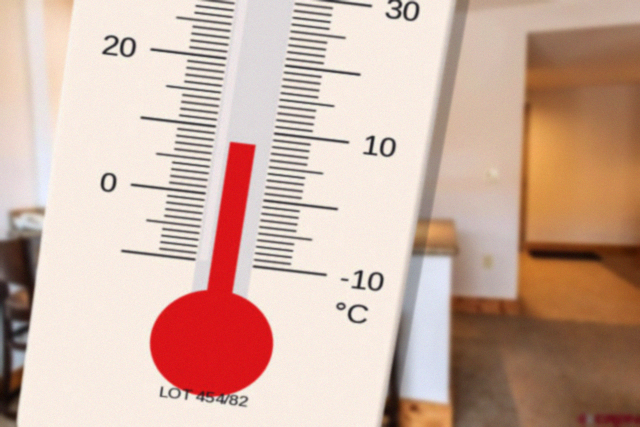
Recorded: 8 °C
